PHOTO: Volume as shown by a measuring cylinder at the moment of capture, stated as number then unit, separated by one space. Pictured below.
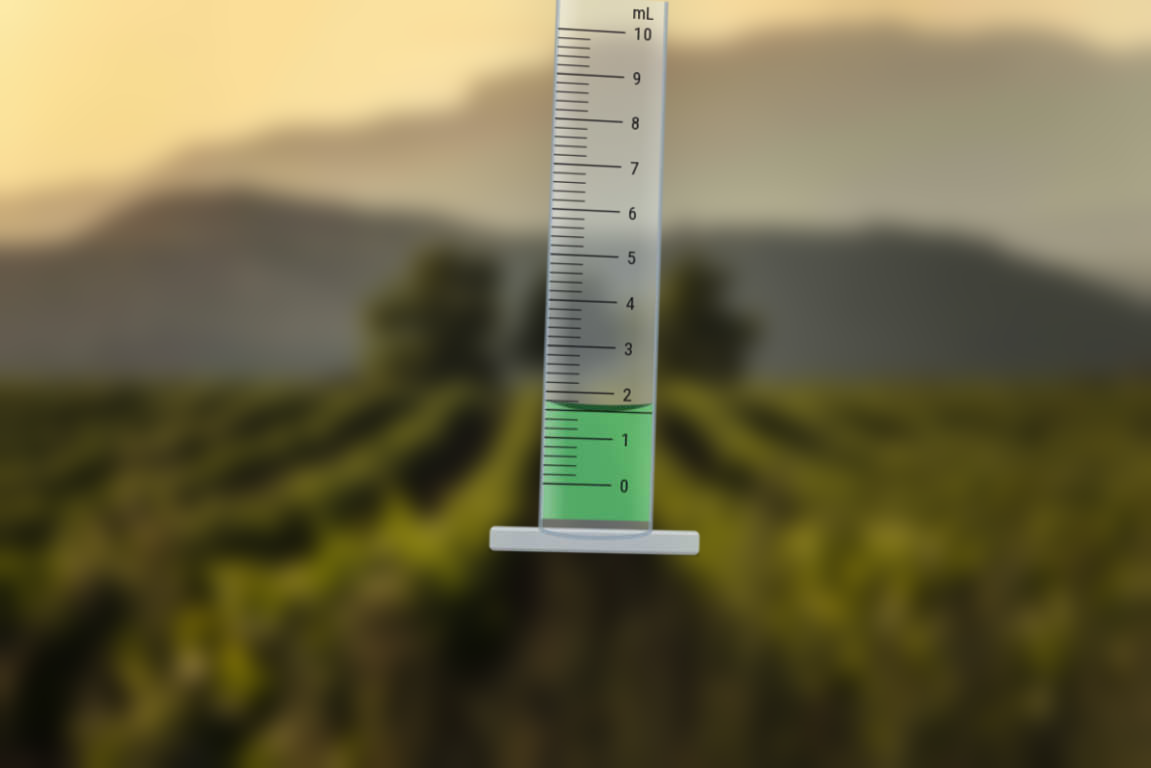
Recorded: 1.6 mL
